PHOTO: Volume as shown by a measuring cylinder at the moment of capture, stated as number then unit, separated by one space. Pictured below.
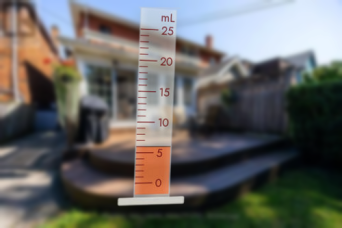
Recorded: 6 mL
